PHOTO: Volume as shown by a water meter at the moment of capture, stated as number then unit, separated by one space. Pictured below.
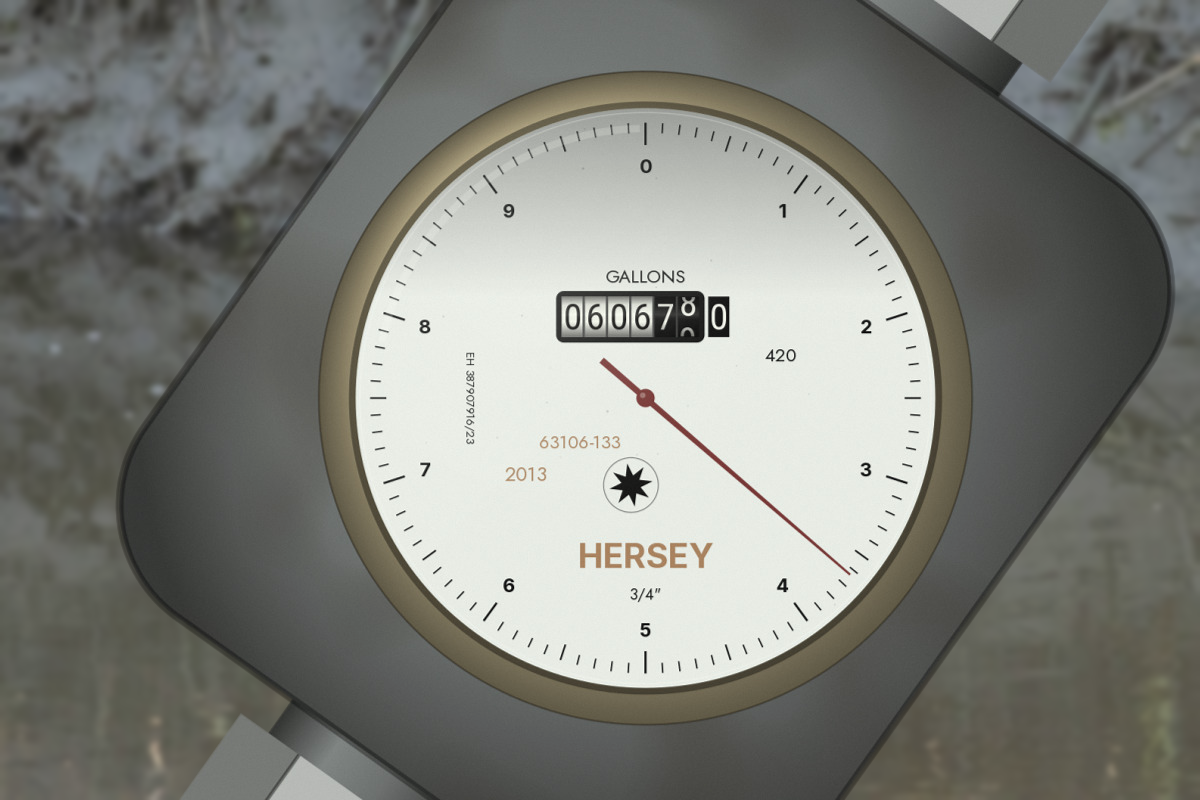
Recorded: 606783.6 gal
